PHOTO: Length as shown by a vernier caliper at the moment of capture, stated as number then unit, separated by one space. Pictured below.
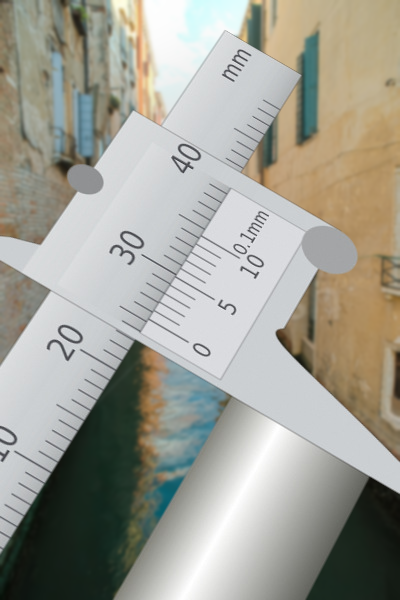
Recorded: 25.3 mm
